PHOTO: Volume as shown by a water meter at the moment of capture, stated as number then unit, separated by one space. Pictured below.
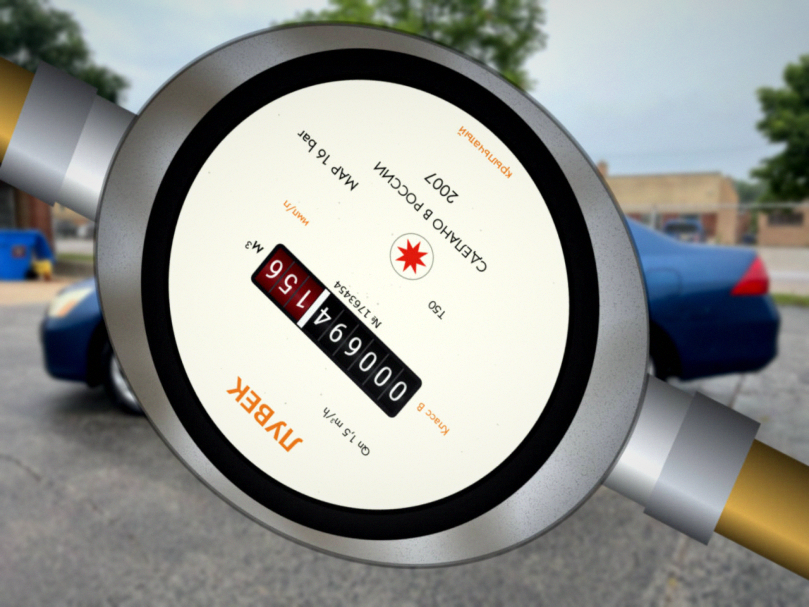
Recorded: 694.156 m³
